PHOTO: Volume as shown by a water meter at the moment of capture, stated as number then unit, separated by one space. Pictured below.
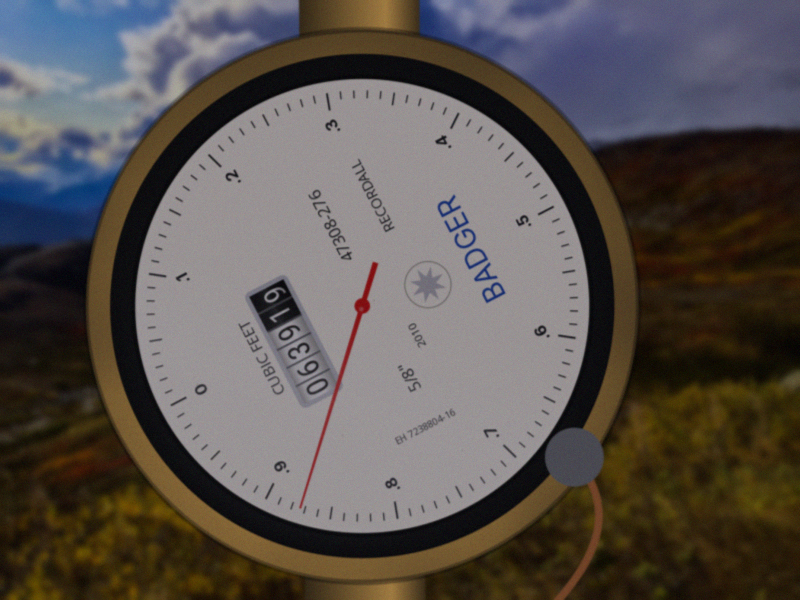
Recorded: 63918.87 ft³
